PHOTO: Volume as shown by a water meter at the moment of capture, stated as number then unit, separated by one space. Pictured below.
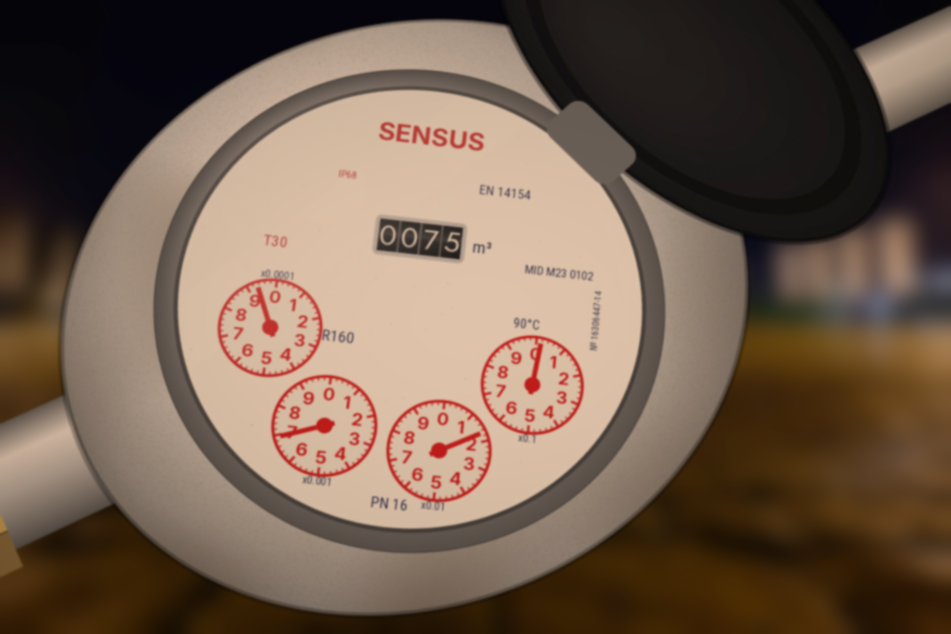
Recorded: 75.0169 m³
